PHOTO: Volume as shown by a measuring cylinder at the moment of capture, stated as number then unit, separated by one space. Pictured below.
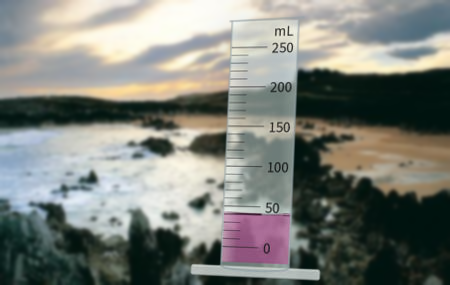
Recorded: 40 mL
